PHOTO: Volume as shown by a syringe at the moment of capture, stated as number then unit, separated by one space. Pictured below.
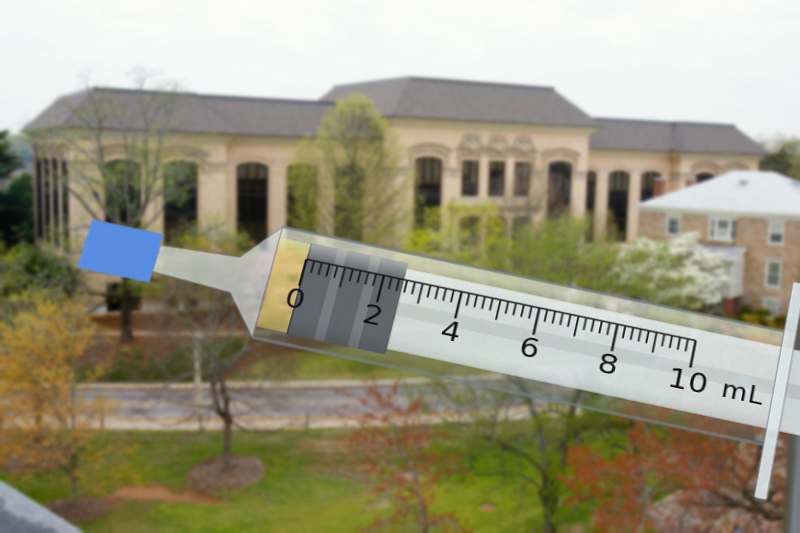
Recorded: 0 mL
